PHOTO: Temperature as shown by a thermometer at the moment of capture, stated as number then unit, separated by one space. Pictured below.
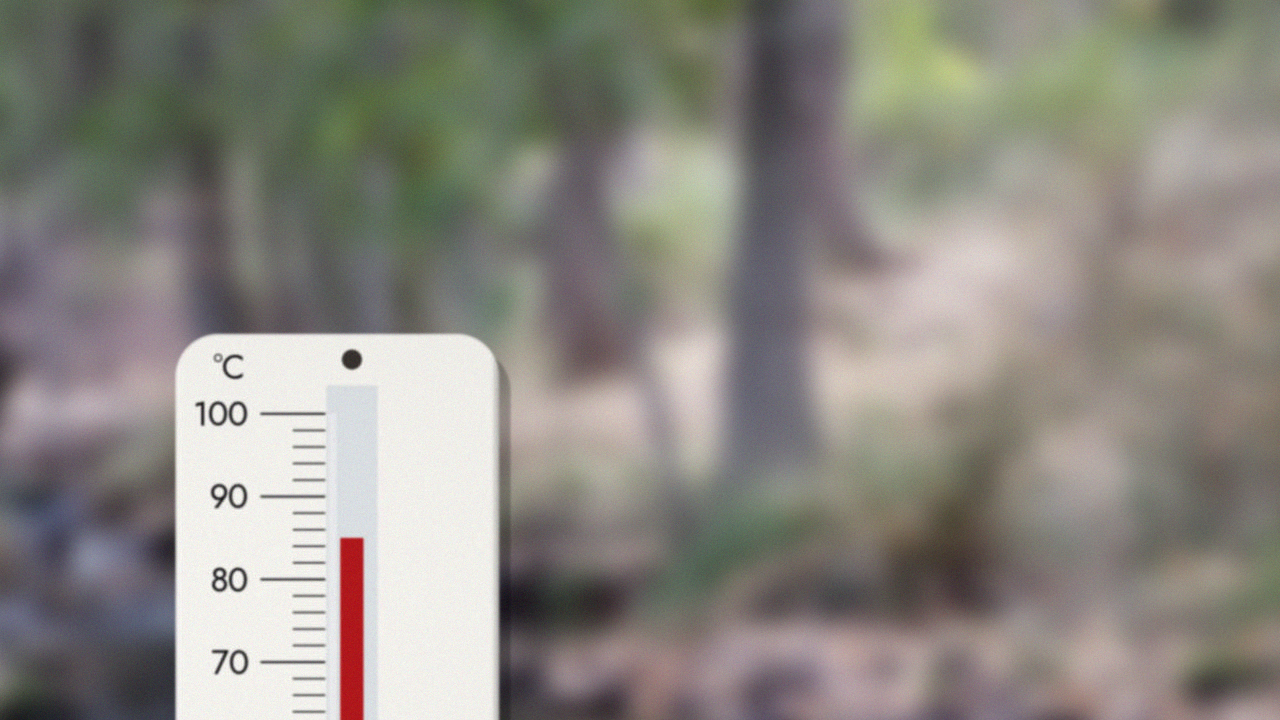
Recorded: 85 °C
